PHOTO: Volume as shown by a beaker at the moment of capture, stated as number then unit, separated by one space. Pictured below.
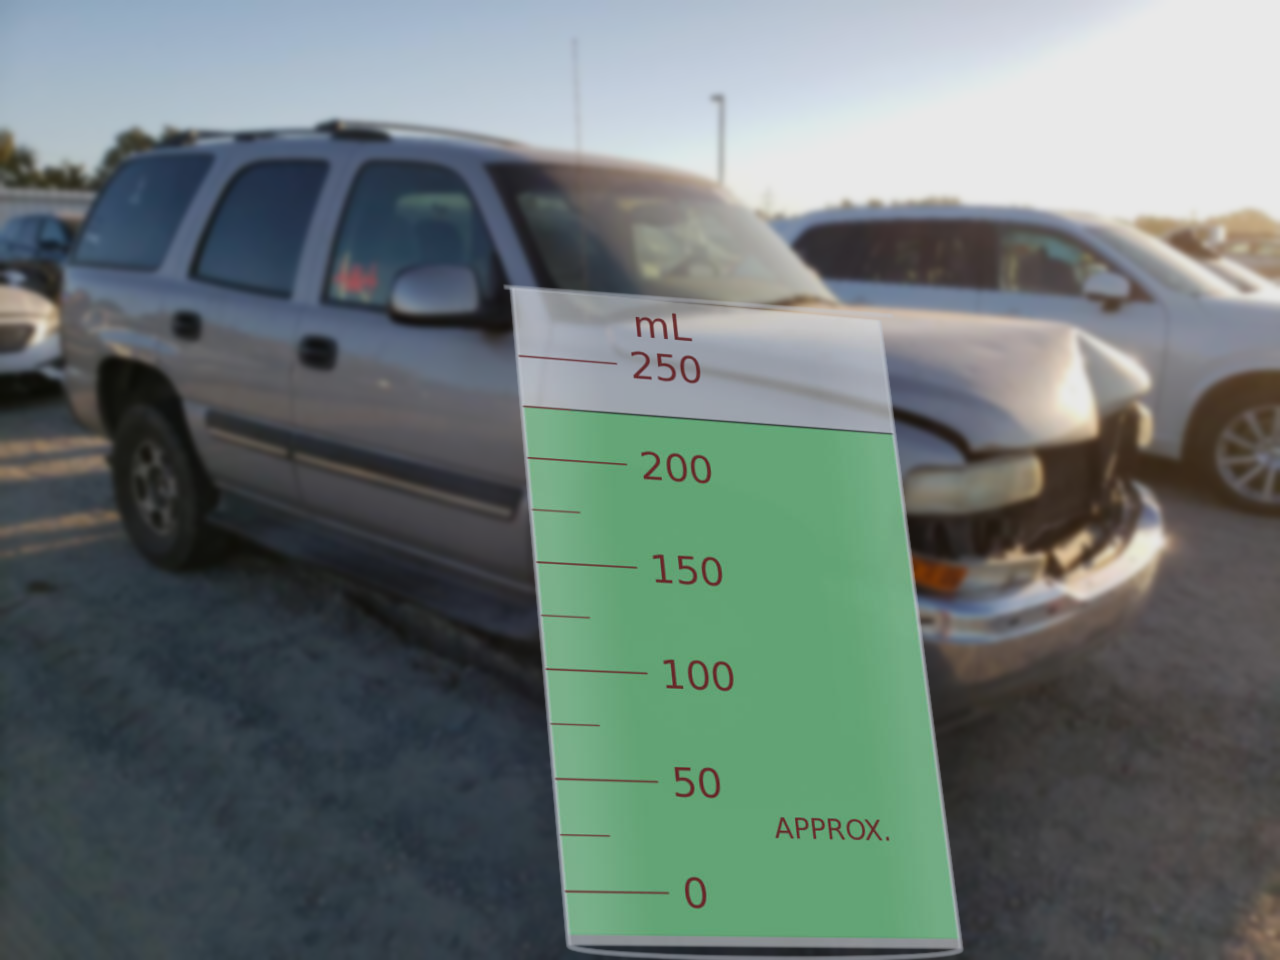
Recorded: 225 mL
